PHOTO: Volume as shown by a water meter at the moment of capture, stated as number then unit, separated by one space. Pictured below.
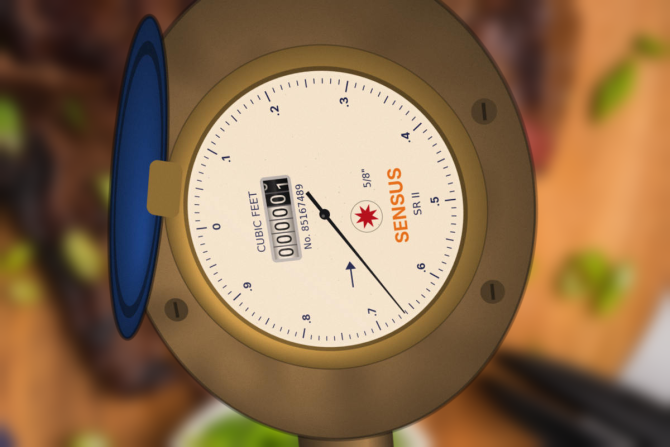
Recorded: 0.66 ft³
